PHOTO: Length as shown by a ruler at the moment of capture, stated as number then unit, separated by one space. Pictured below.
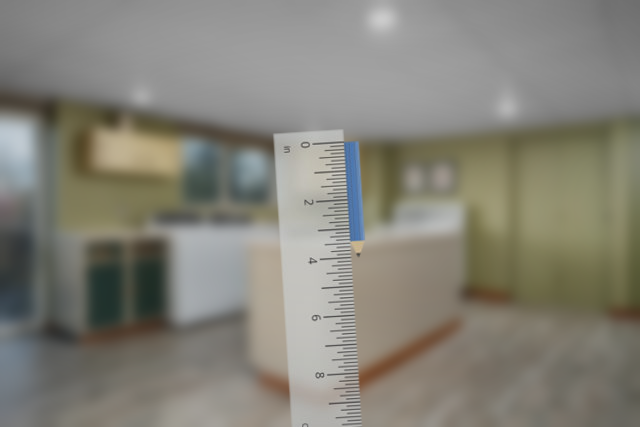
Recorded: 4 in
